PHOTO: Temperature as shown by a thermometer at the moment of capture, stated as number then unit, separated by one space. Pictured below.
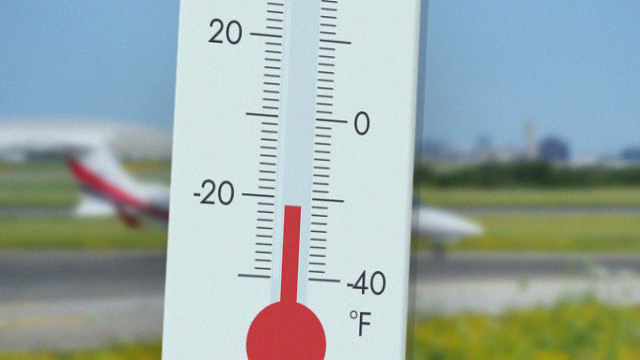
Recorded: -22 °F
